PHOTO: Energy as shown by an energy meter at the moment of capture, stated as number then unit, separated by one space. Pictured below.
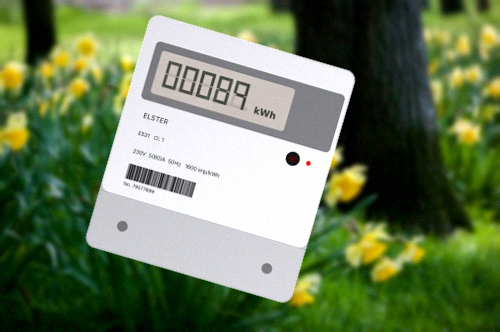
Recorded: 89 kWh
